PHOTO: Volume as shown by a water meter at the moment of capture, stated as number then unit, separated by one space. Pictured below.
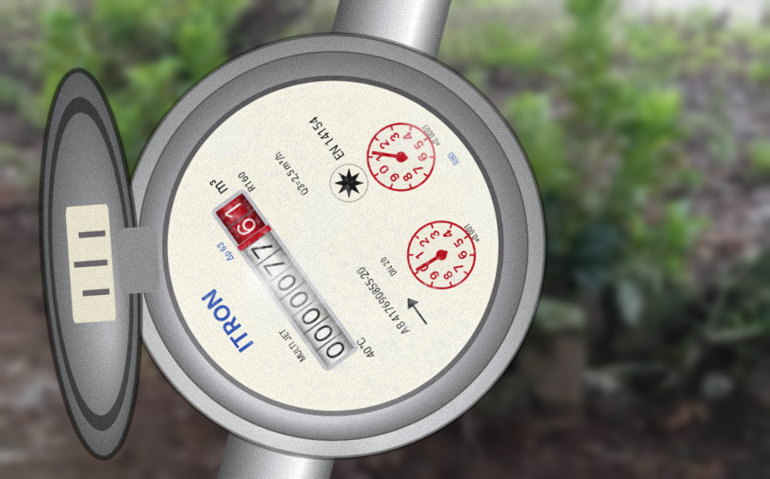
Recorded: 77.6101 m³
